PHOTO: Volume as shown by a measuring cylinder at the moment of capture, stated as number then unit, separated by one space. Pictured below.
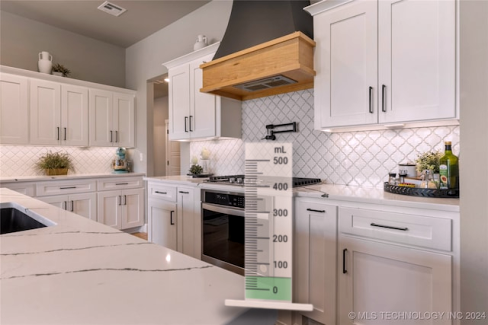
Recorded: 50 mL
